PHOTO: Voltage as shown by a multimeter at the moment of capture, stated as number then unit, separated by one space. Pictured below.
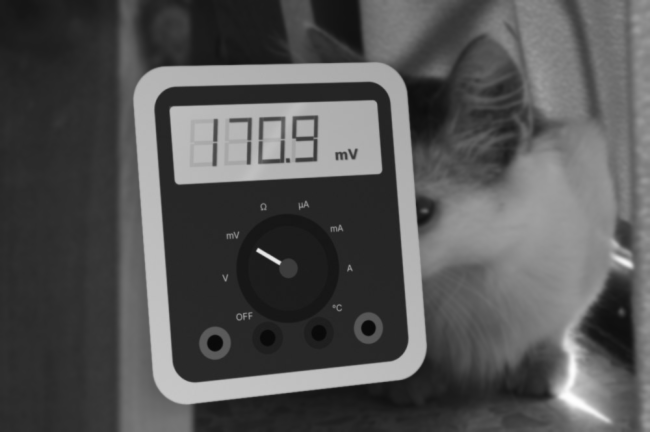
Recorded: 170.9 mV
